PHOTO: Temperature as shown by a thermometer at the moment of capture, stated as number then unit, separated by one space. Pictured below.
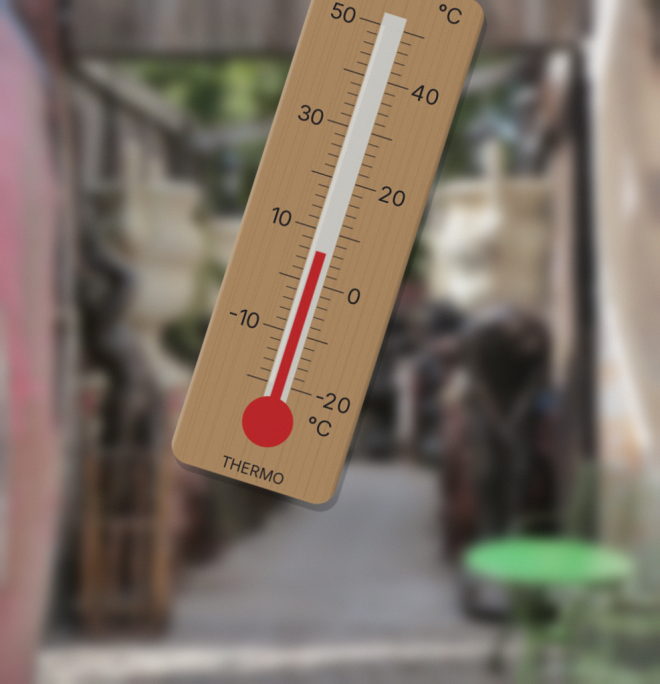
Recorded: 6 °C
